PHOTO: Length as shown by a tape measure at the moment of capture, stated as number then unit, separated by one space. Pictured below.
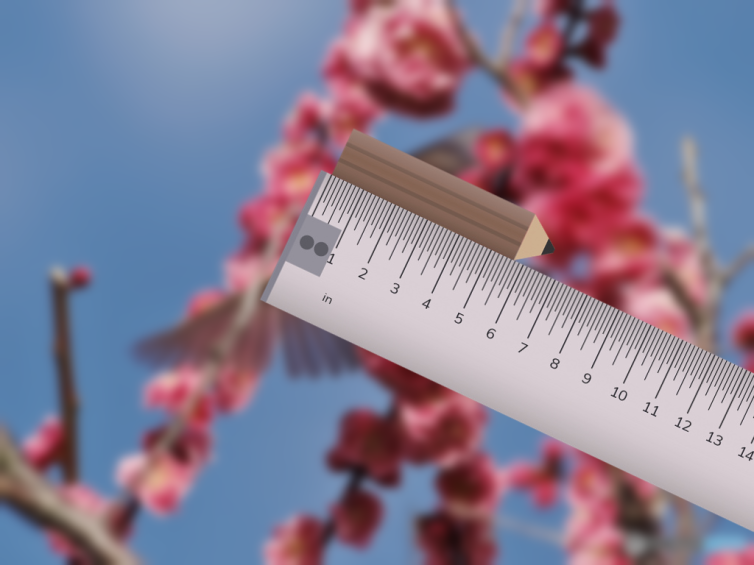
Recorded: 6.625 in
